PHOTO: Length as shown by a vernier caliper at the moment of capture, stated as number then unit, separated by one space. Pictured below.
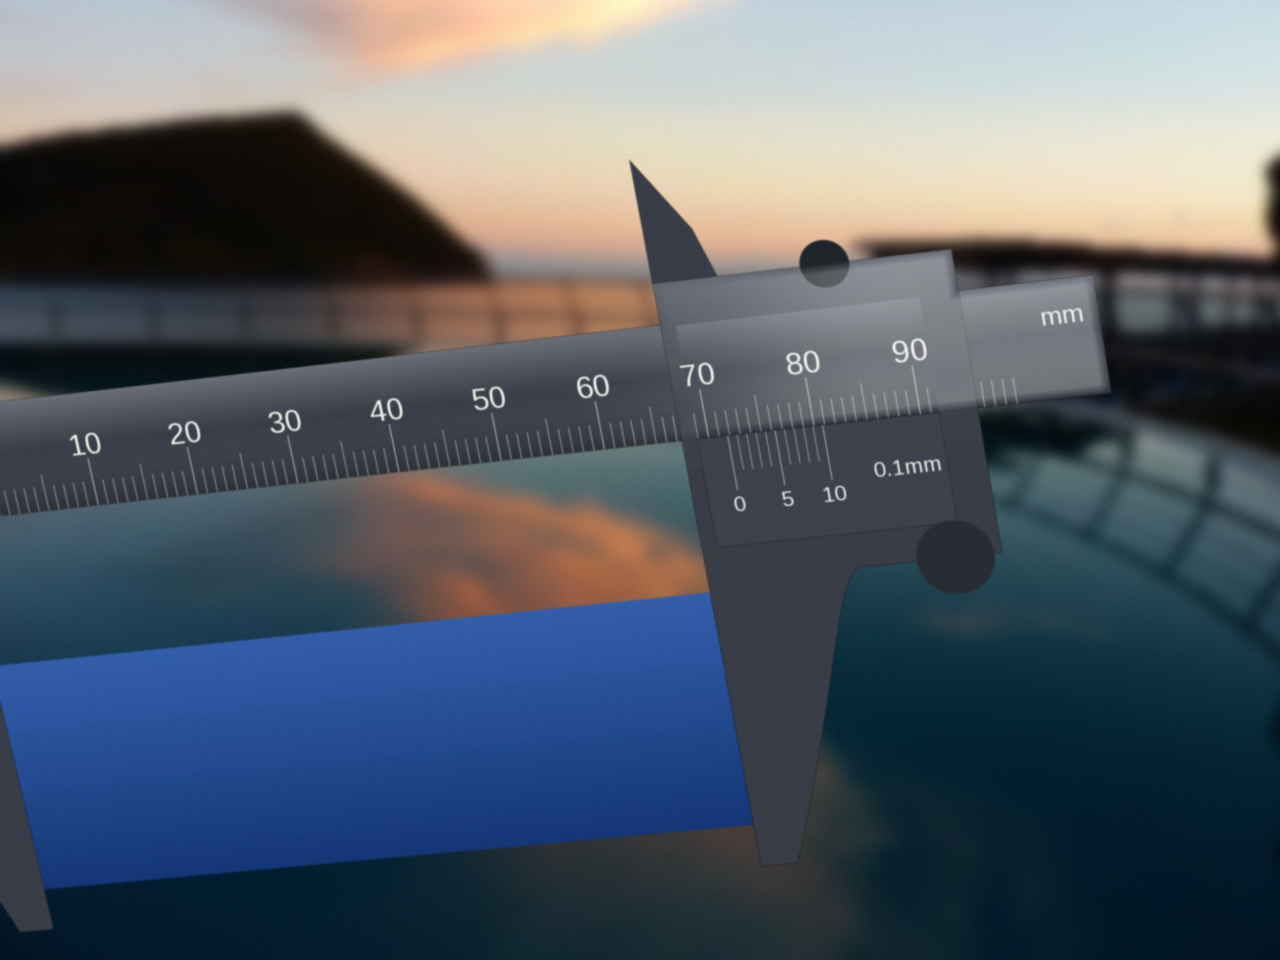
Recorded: 71.8 mm
